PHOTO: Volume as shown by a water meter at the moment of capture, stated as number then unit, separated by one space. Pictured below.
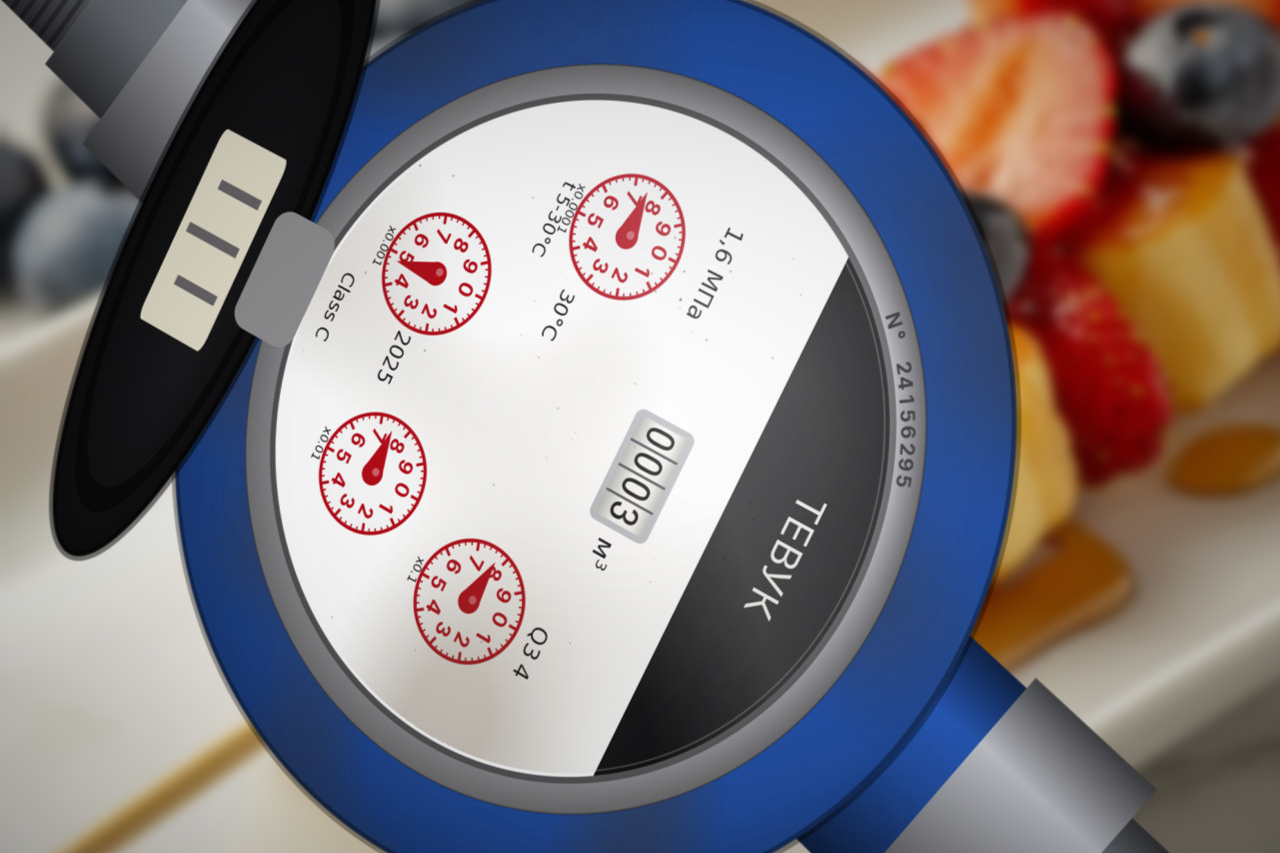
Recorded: 3.7747 m³
